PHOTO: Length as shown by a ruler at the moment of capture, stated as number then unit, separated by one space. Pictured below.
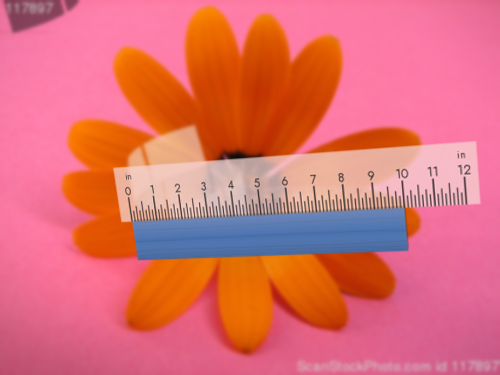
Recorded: 10 in
